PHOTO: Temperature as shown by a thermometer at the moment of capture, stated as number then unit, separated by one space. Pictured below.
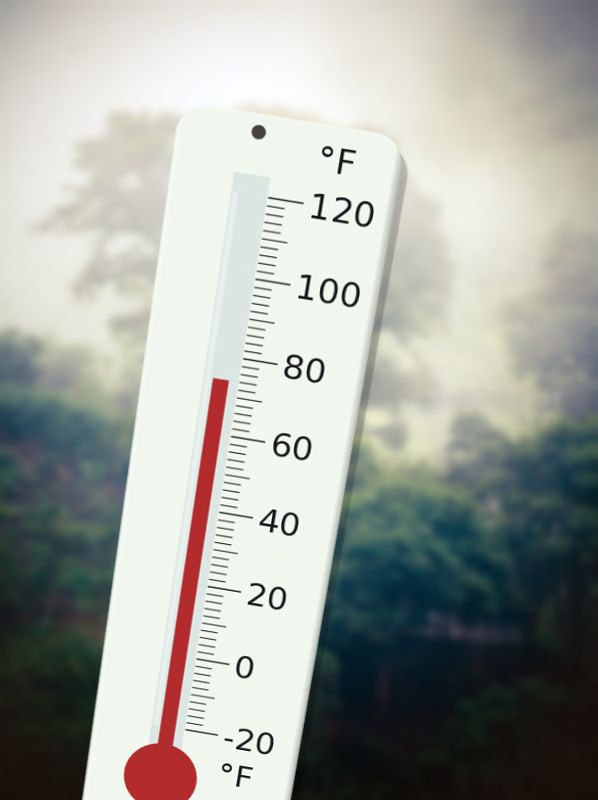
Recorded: 74 °F
